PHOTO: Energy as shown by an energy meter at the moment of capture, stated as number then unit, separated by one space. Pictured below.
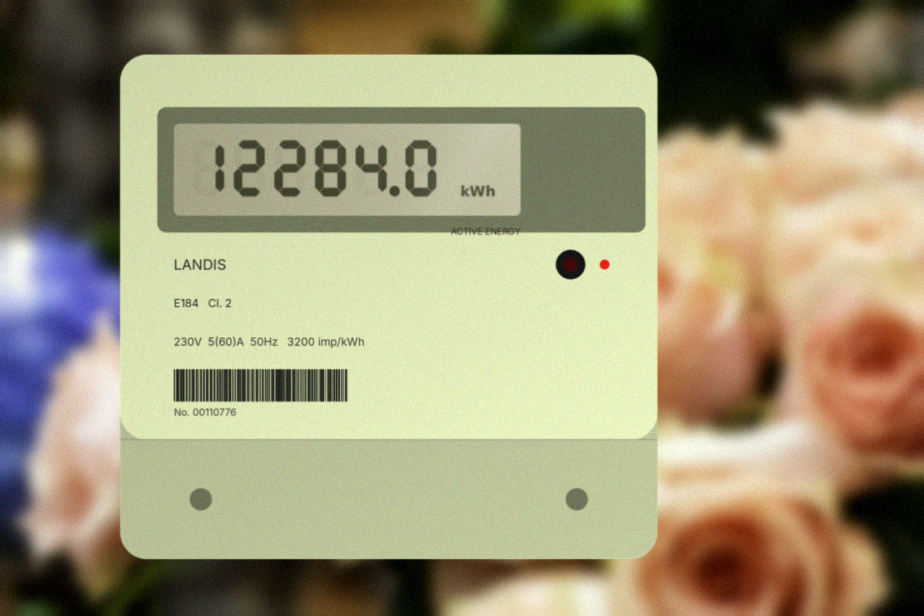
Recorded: 12284.0 kWh
